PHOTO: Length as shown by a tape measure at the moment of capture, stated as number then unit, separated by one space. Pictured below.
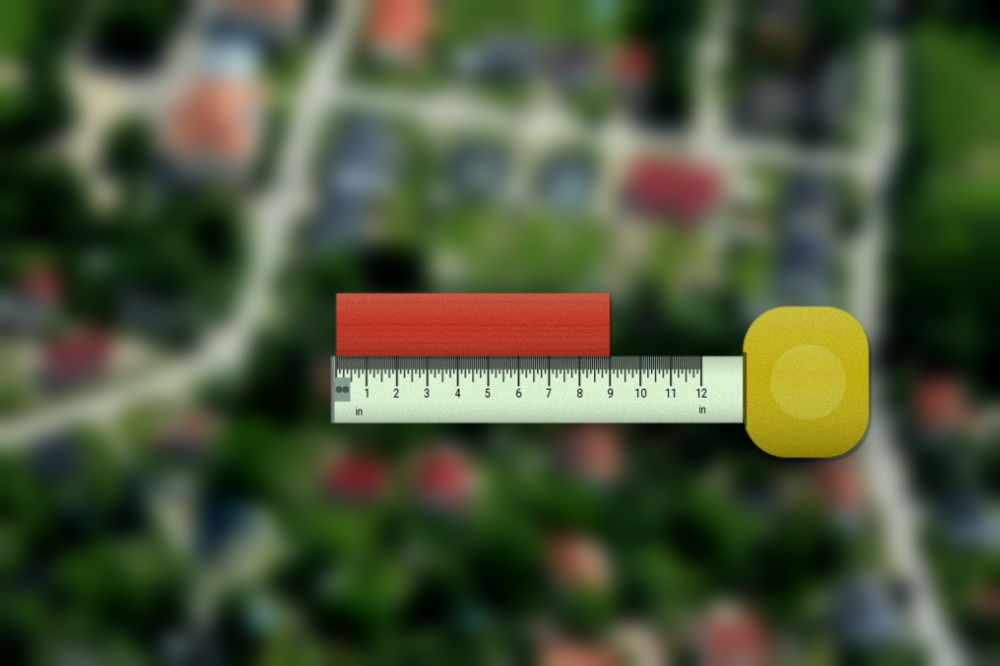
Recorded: 9 in
